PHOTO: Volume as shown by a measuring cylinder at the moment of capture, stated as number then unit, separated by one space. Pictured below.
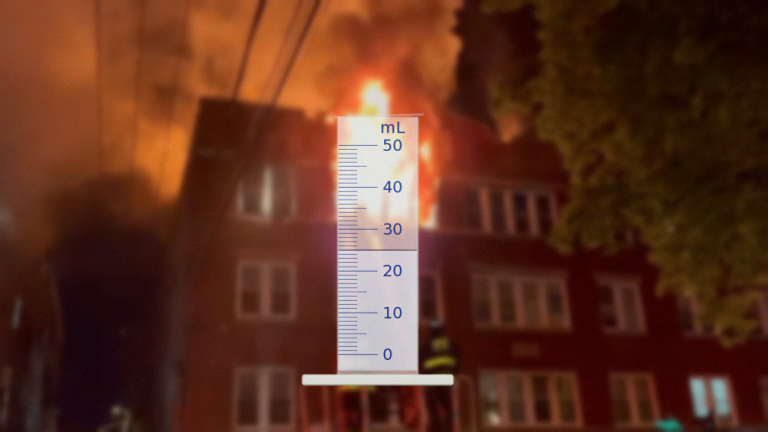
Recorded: 25 mL
